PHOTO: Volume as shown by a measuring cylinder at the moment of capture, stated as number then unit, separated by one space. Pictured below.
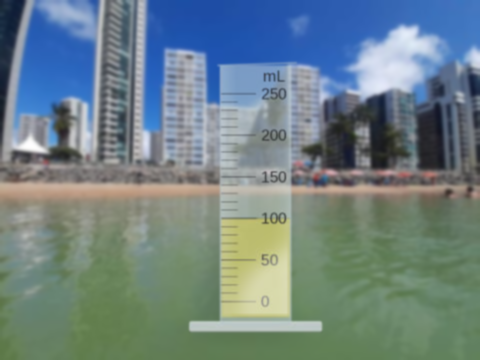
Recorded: 100 mL
